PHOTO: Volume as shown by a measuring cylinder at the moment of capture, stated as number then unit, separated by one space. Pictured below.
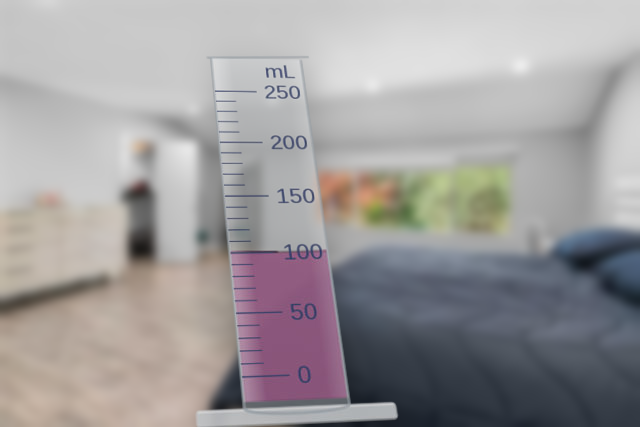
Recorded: 100 mL
